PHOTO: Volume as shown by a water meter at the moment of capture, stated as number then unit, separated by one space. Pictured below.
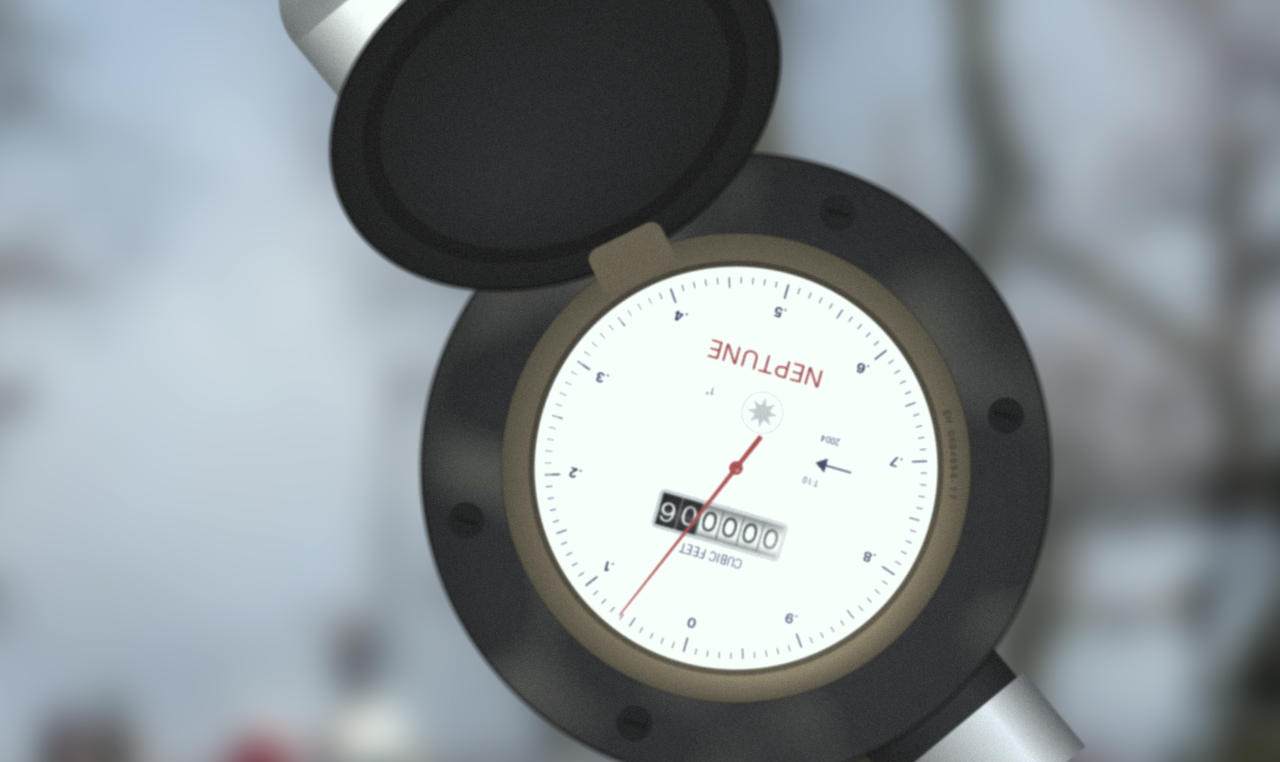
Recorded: 6.06 ft³
